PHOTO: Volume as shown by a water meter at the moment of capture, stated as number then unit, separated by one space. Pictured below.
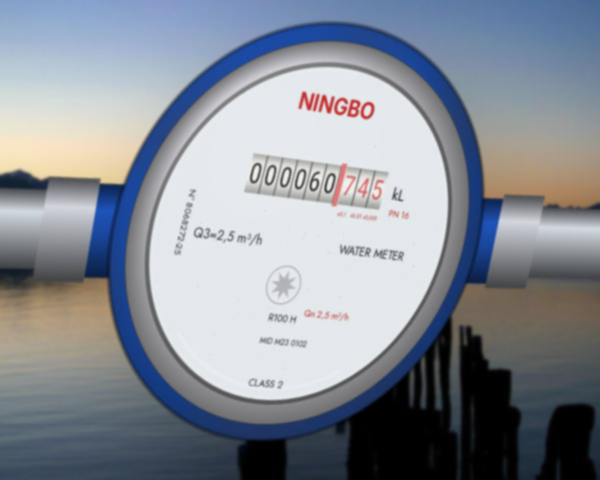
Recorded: 60.745 kL
